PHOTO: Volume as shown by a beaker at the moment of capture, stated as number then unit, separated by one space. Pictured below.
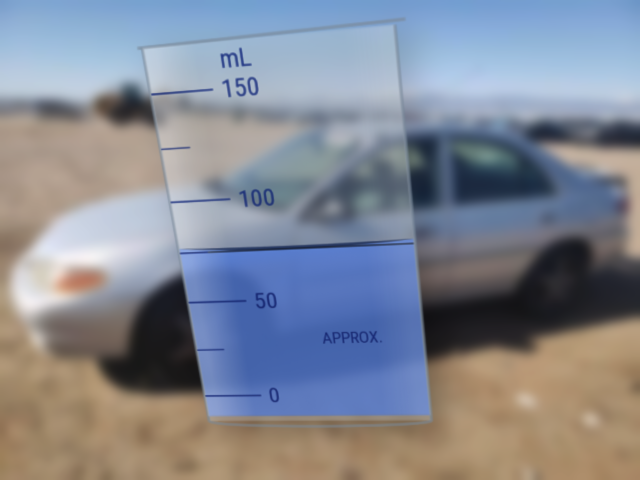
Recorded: 75 mL
